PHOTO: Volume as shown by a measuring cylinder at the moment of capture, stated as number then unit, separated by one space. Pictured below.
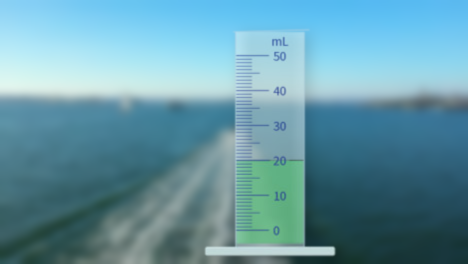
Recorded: 20 mL
